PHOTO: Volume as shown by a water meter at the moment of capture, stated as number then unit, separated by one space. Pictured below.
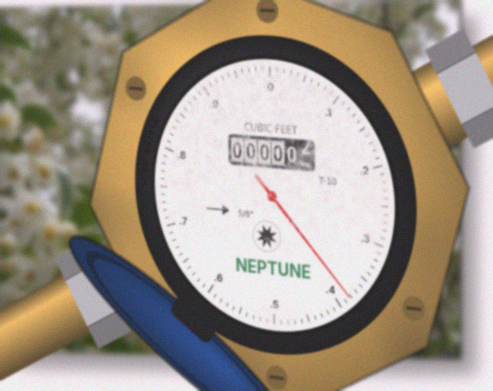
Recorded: 2.38 ft³
